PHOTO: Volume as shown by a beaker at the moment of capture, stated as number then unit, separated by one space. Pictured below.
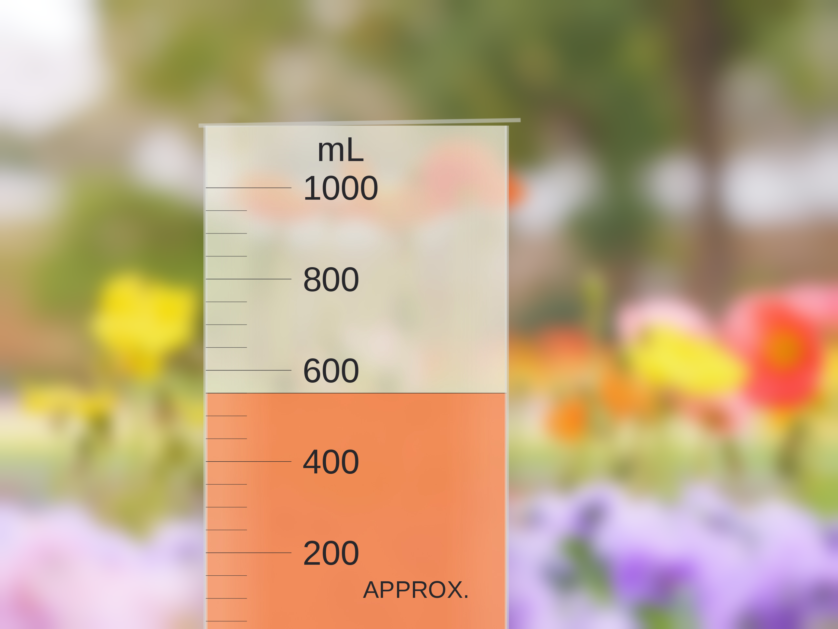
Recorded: 550 mL
